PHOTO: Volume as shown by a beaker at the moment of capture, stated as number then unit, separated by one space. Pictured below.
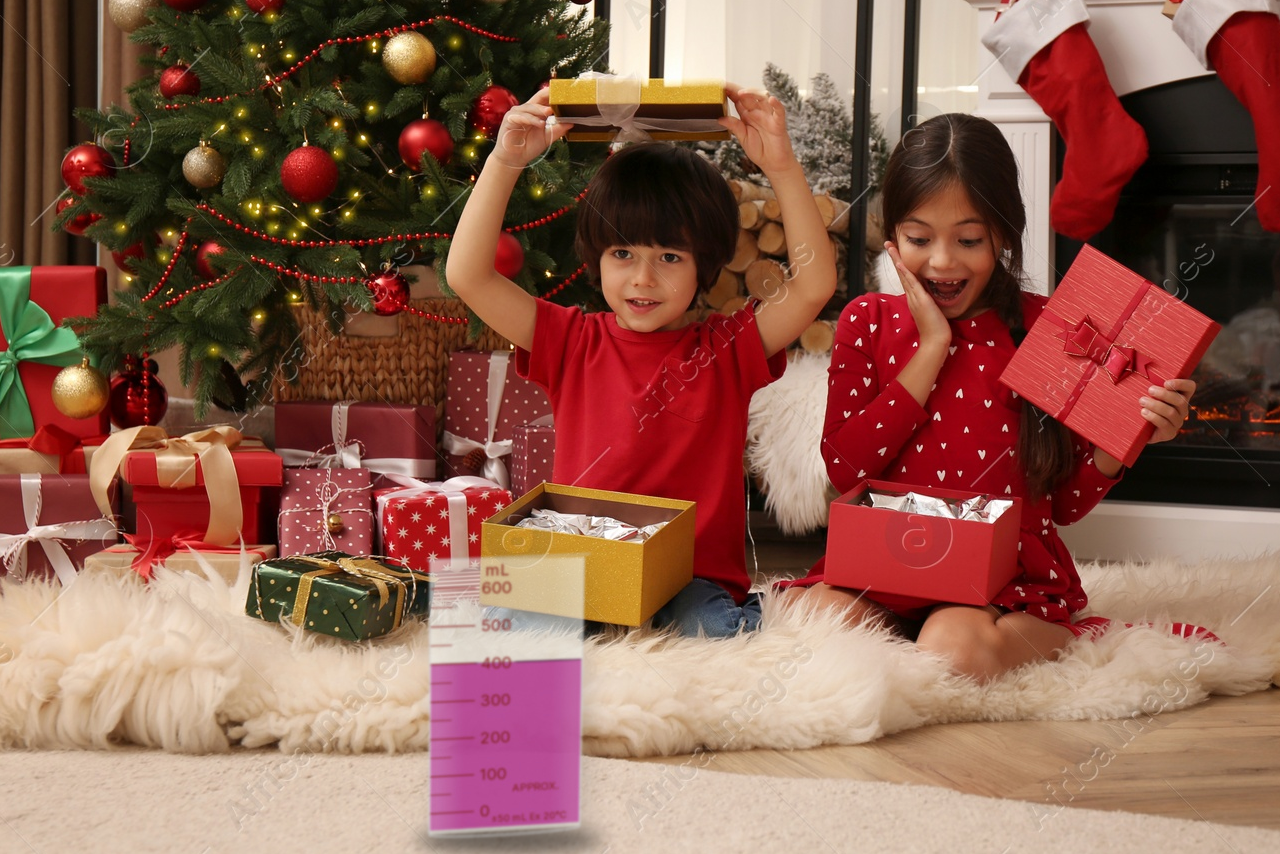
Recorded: 400 mL
